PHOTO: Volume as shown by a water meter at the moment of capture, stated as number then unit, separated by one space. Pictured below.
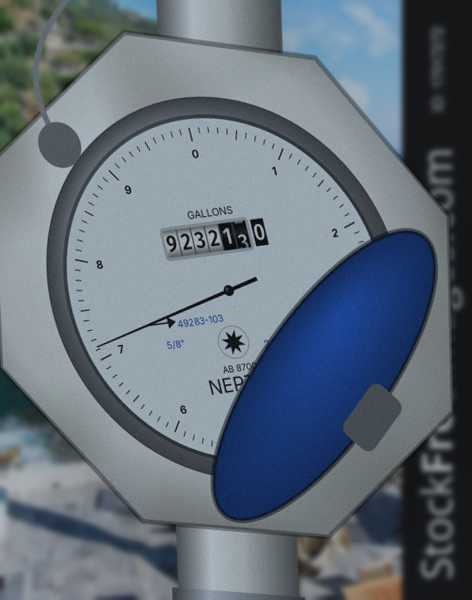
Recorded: 9232127.1 gal
